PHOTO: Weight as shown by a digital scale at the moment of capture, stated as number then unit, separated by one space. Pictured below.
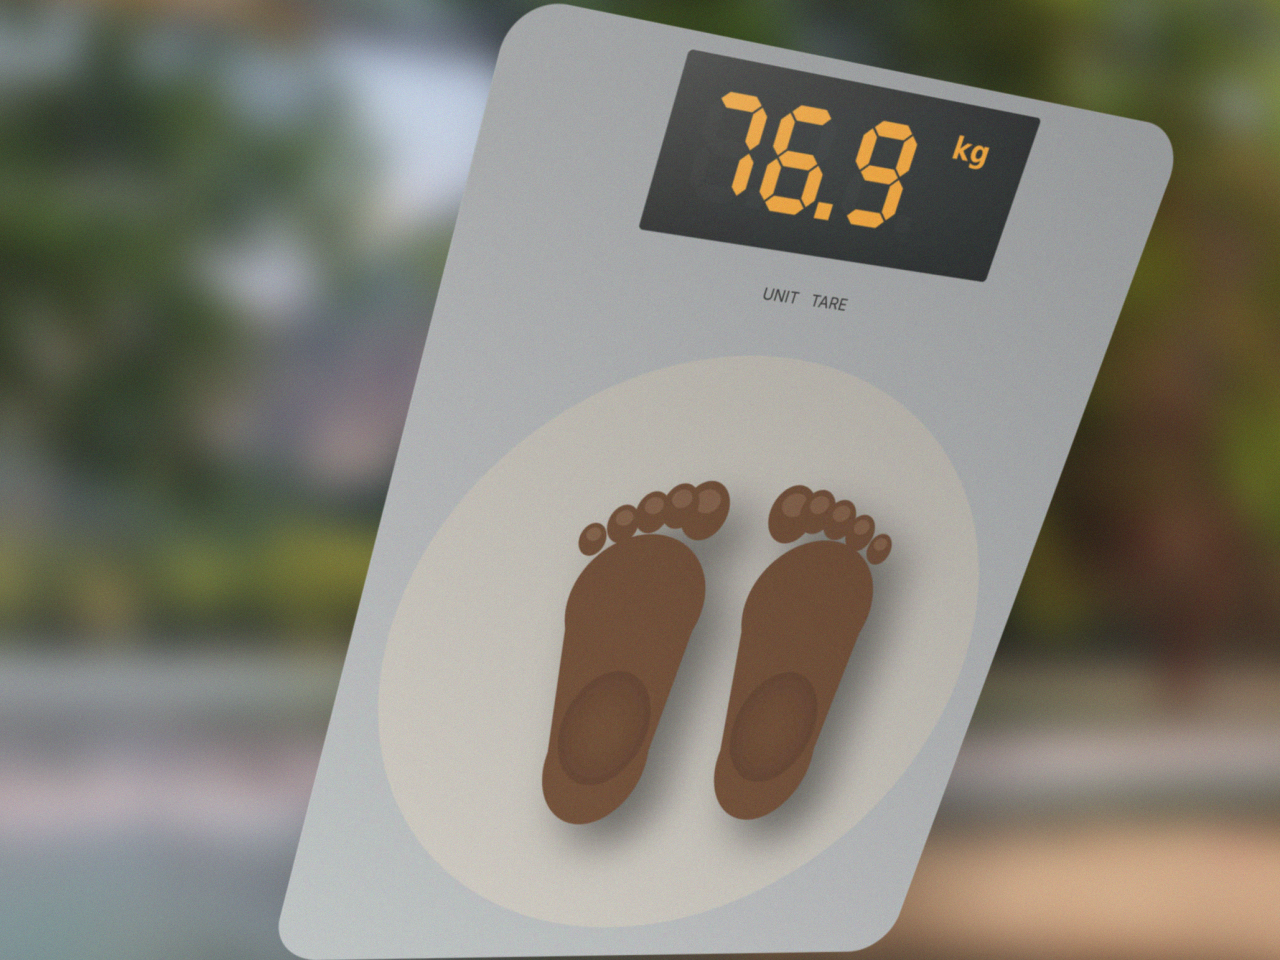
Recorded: 76.9 kg
